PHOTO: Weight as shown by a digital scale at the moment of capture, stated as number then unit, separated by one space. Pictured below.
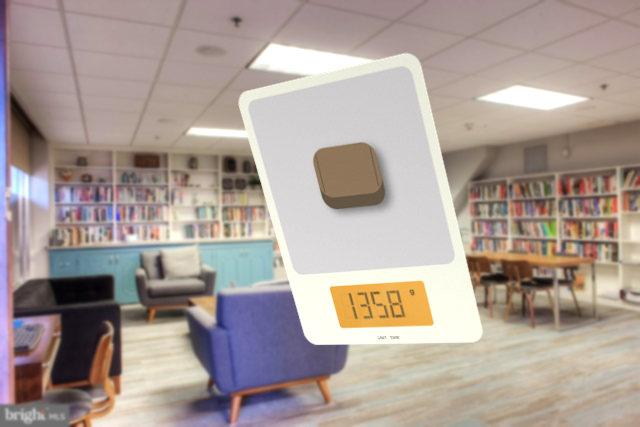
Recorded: 1358 g
